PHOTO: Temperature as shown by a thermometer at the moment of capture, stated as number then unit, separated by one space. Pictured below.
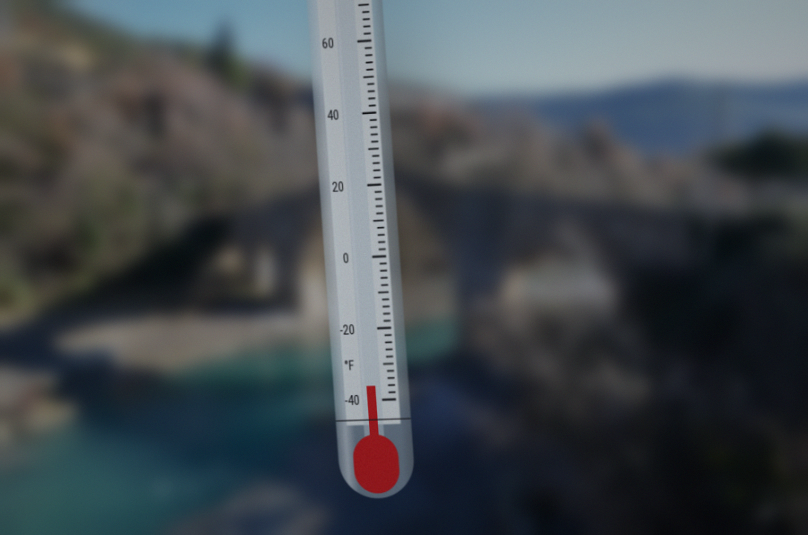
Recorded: -36 °F
